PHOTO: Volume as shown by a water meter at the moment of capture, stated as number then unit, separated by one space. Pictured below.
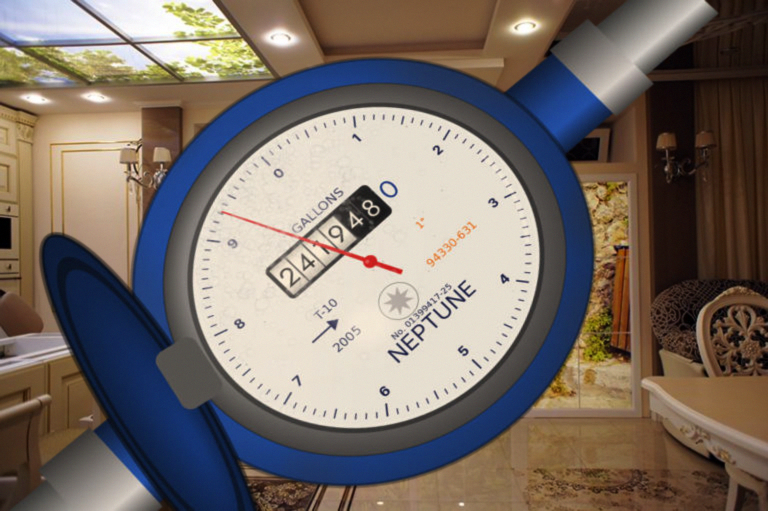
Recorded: 2419479.3 gal
